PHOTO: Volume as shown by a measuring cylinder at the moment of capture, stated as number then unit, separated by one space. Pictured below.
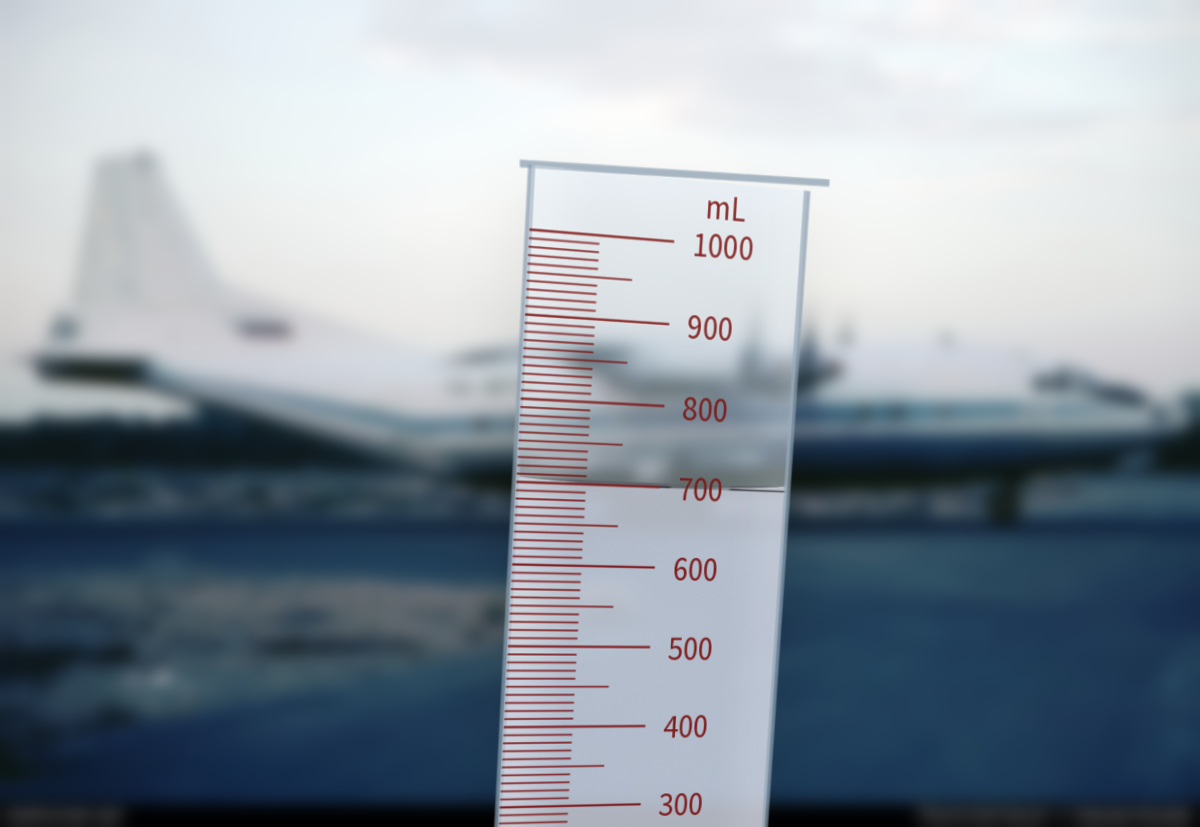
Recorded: 700 mL
